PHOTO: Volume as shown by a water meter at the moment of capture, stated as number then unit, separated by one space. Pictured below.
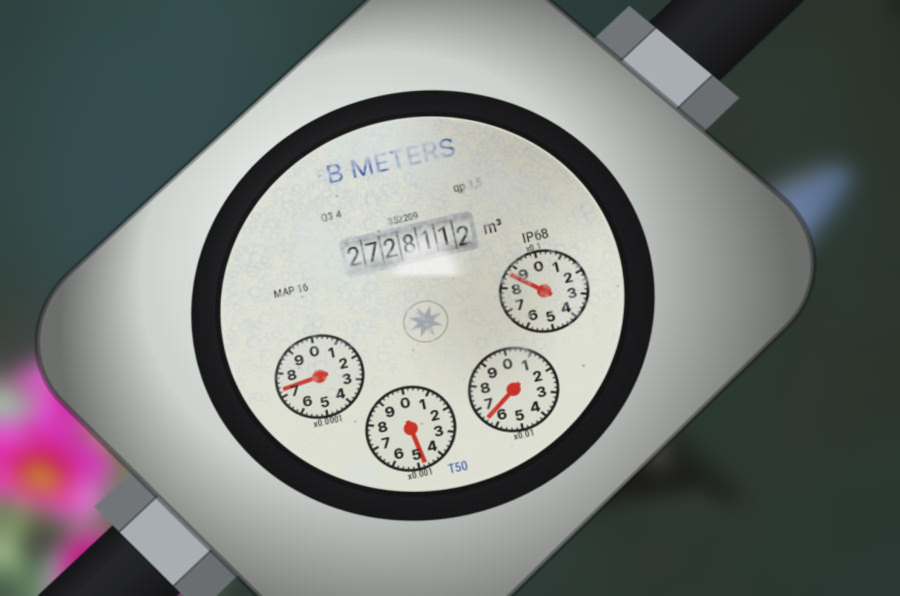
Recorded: 2728111.8647 m³
